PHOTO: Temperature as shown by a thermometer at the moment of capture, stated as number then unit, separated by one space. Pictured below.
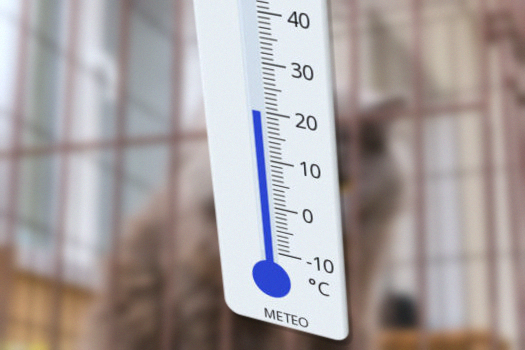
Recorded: 20 °C
